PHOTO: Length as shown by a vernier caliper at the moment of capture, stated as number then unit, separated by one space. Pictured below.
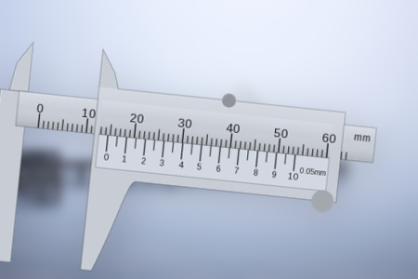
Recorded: 14.5 mm
